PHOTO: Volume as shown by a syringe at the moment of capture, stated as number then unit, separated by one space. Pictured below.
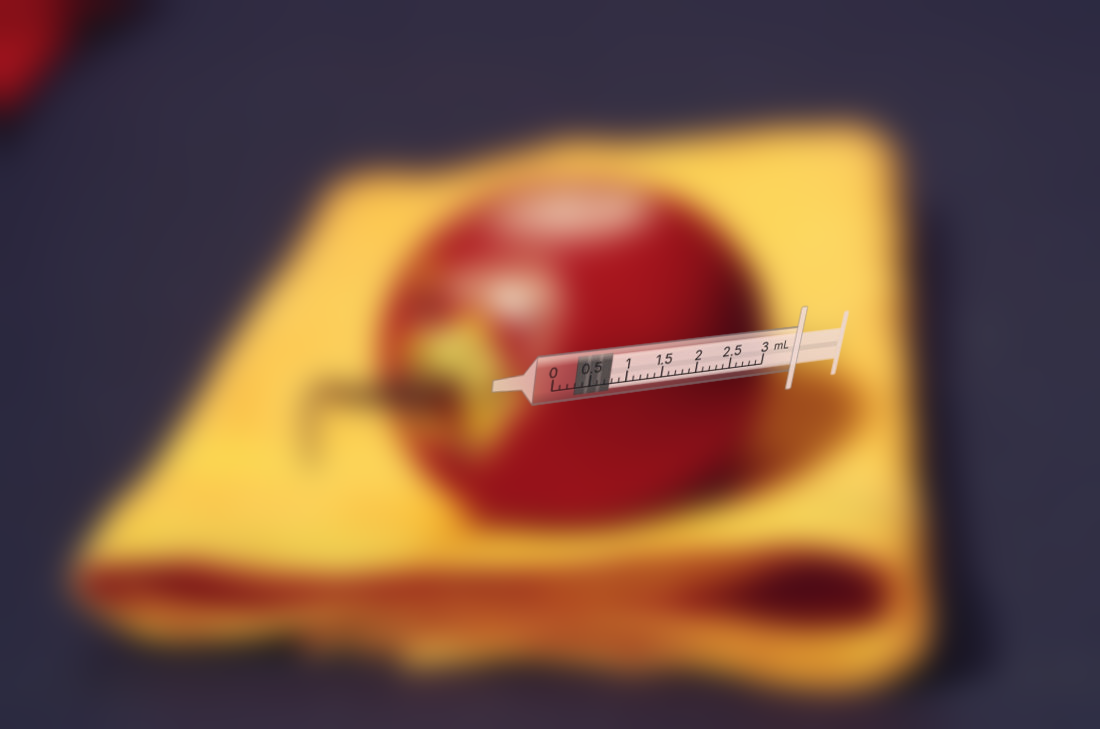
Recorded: 0.3 mL
